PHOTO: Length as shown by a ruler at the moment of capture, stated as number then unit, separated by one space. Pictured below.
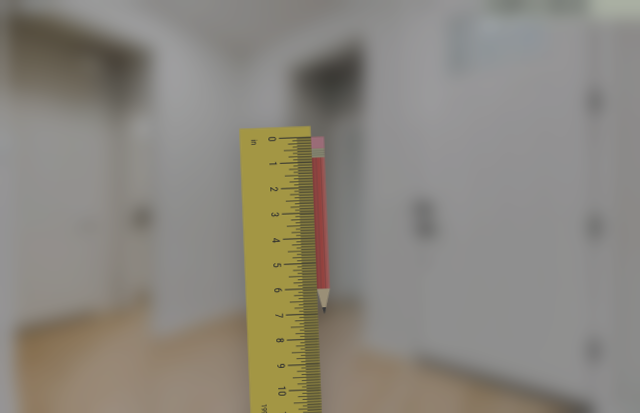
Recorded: 7 in
